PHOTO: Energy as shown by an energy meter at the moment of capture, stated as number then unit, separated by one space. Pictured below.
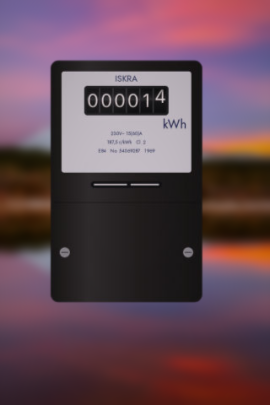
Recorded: 14 kWh
